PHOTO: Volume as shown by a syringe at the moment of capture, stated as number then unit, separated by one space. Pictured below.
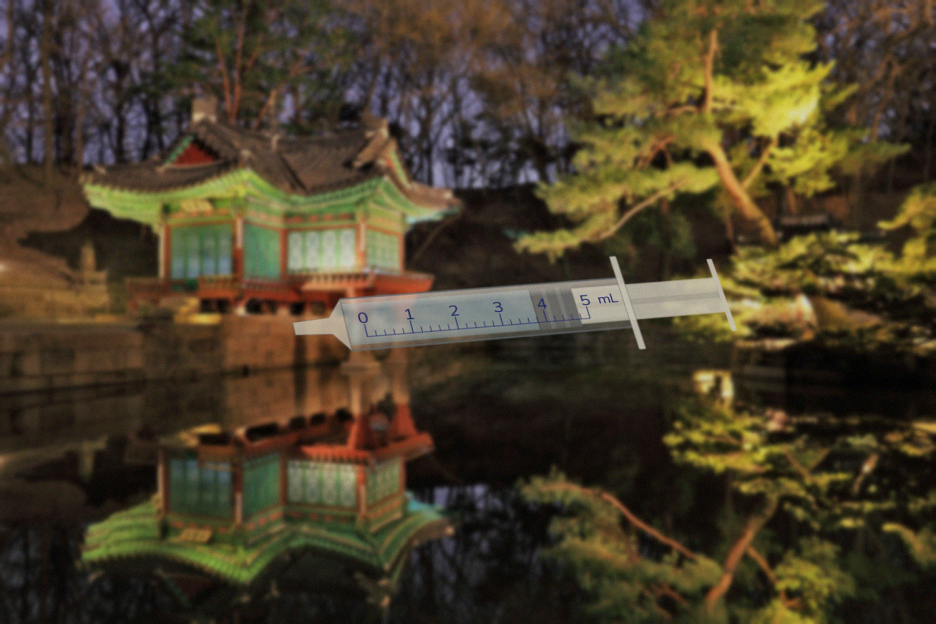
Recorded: 3.8 mL
